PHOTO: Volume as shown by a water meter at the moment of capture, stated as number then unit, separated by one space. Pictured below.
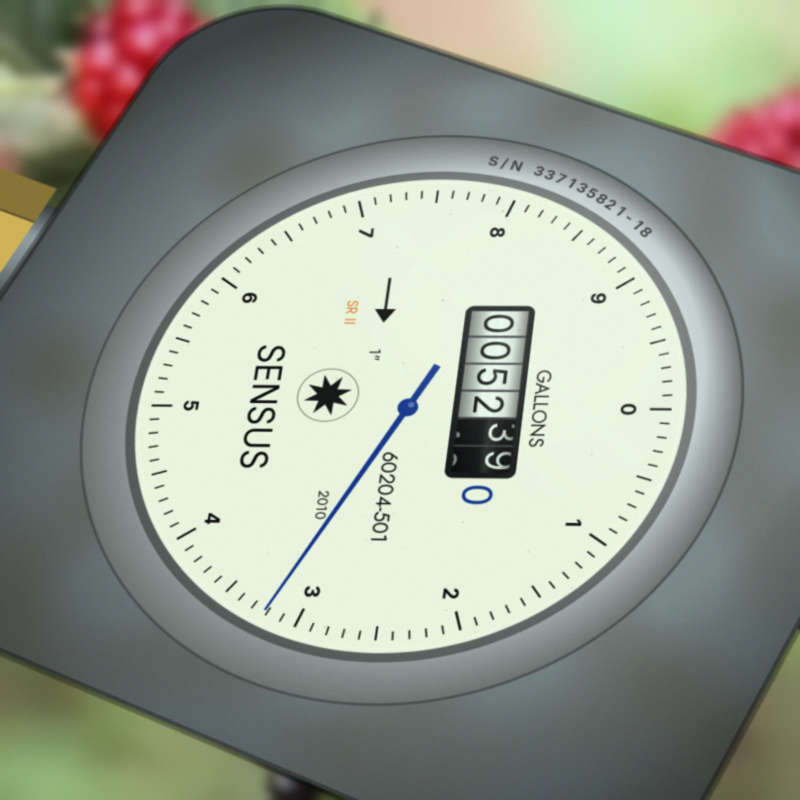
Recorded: 52393.2 gal
